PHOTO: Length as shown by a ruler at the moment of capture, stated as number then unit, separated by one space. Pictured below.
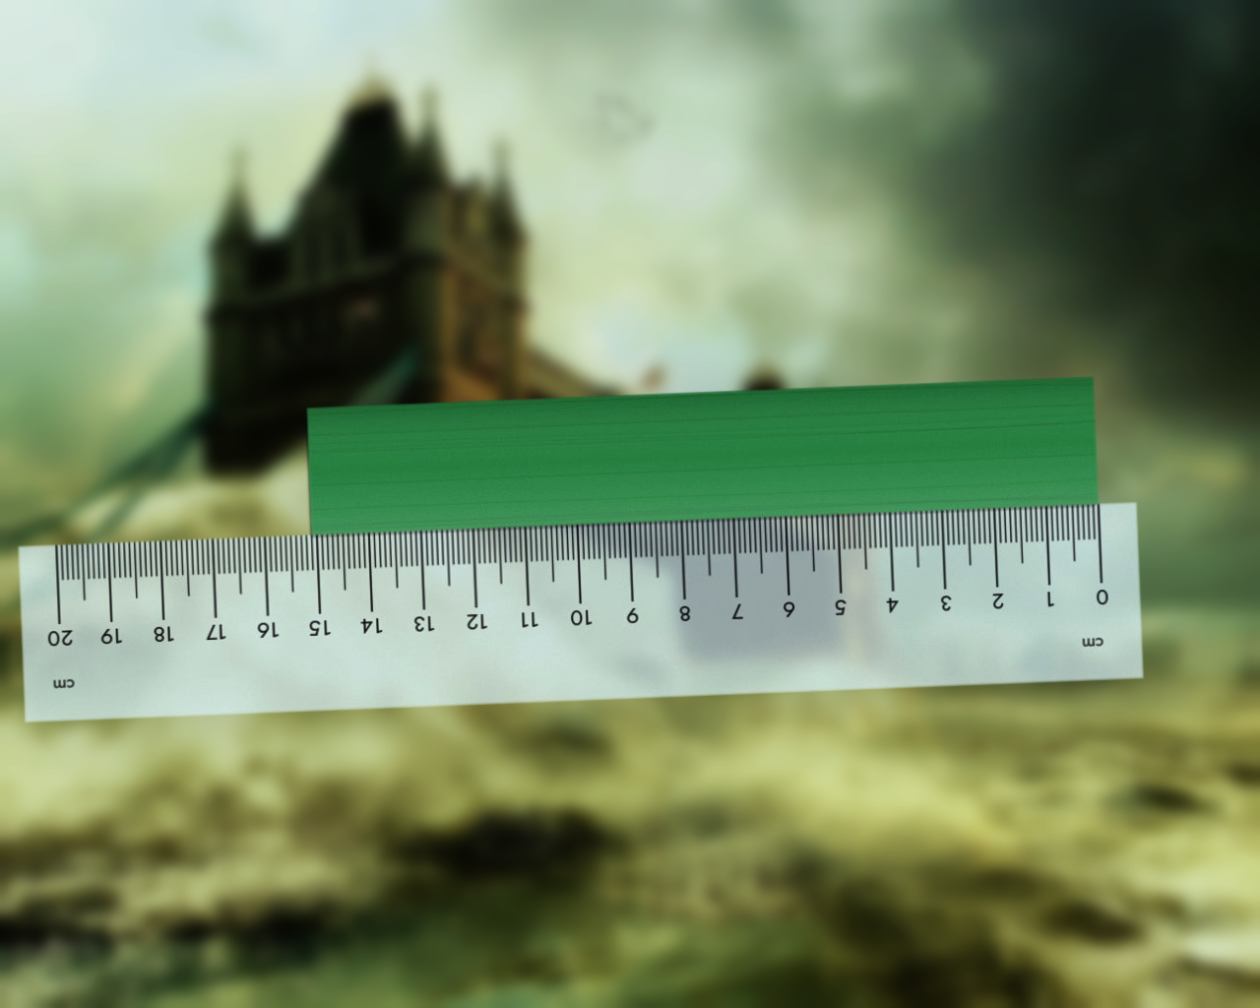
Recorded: 15.1 cm
